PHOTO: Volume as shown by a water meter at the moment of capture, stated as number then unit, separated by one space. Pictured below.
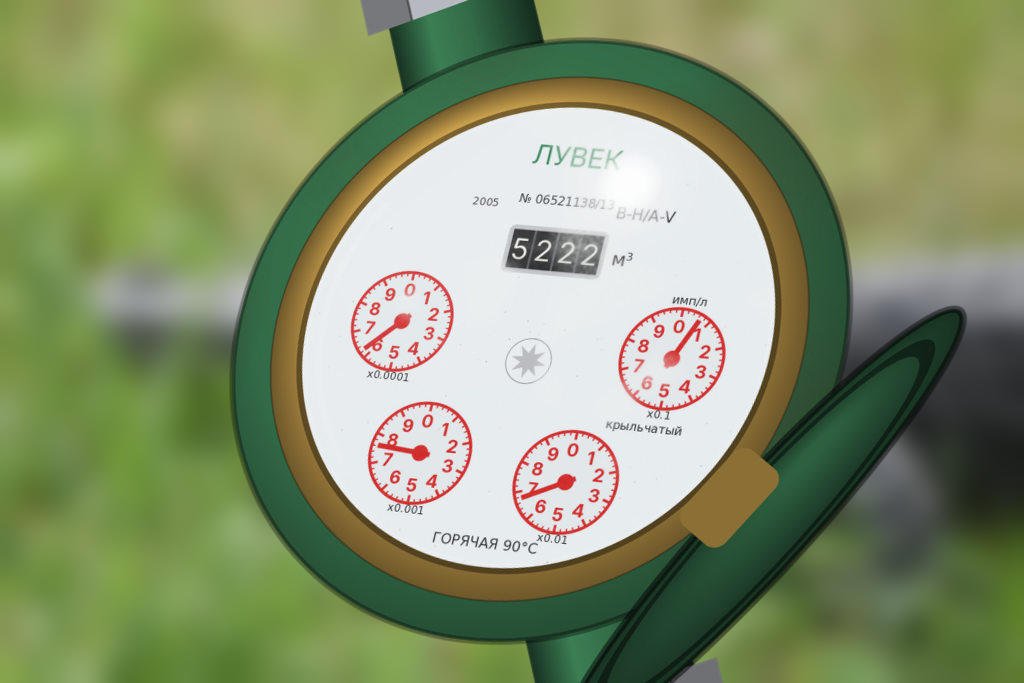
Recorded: 5222.0676 m³
